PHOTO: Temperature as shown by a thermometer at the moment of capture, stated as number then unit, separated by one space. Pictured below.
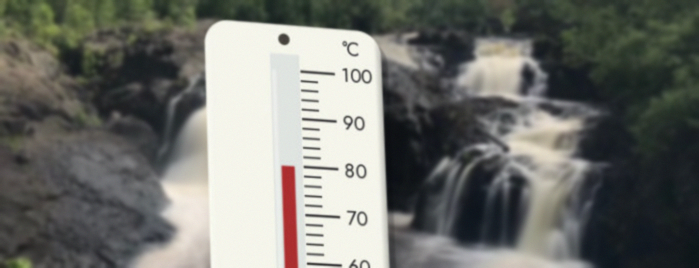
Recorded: 80 °C
